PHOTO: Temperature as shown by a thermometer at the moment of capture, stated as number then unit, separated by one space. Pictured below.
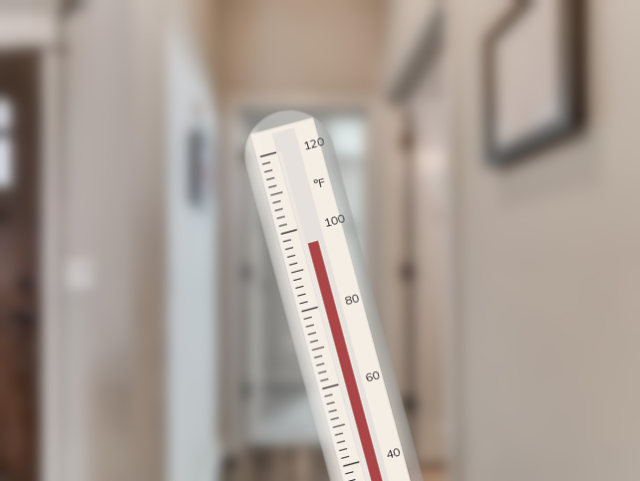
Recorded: 96 °F
